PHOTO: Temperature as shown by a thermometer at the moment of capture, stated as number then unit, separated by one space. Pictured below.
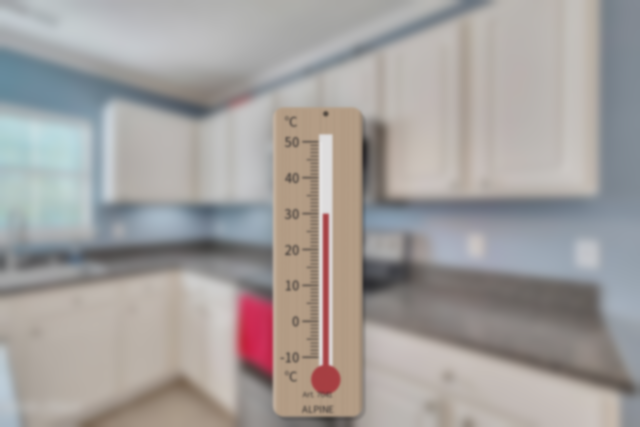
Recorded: 30 °C
